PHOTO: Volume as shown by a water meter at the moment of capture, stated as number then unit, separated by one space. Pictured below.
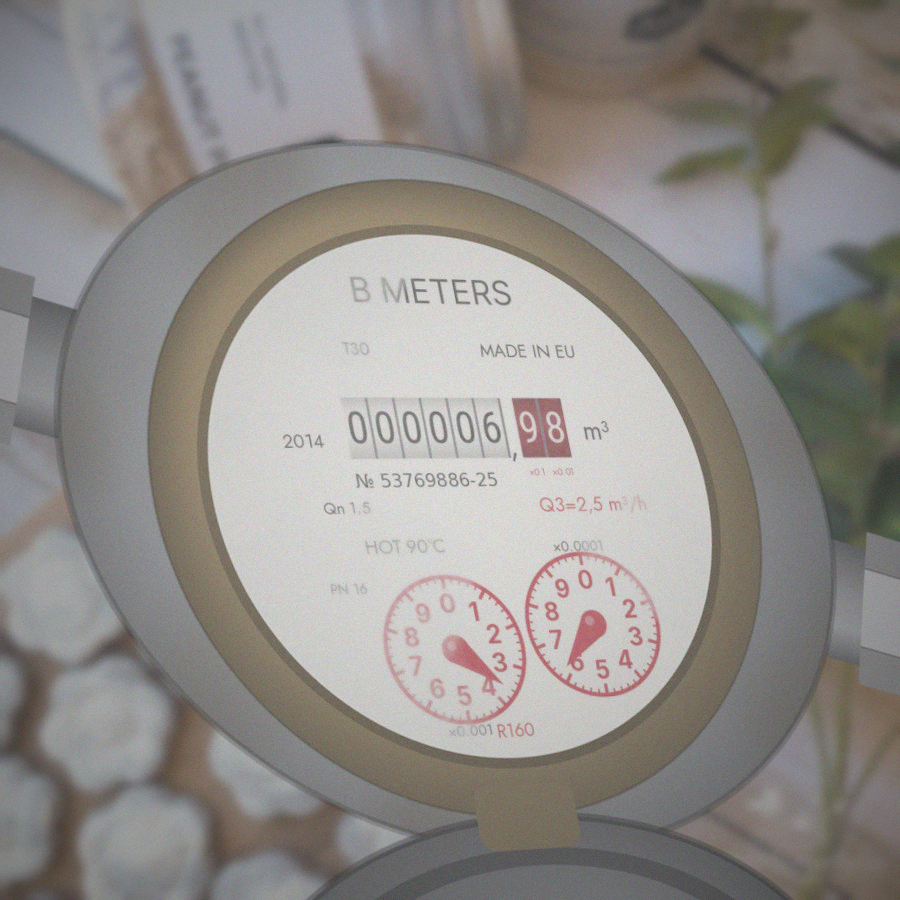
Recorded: 6.9836 m³
